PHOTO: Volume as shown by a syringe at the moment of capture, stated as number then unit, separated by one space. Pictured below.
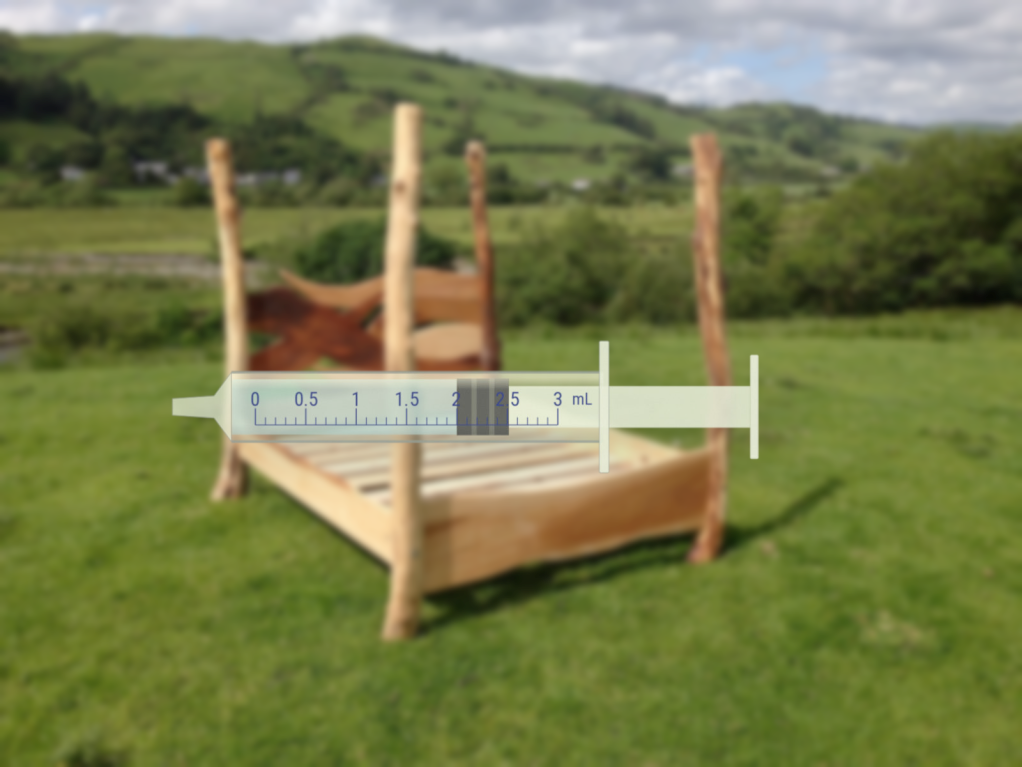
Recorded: 2 mL
